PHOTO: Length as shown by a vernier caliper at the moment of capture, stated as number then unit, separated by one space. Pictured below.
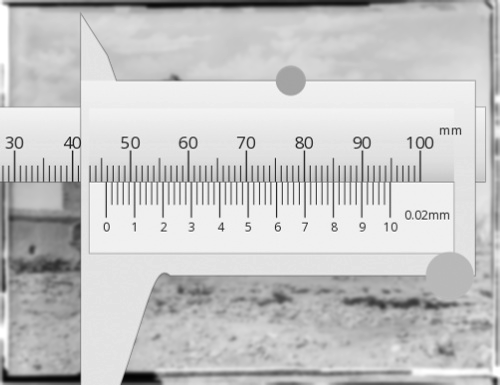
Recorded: 45.8 mm
